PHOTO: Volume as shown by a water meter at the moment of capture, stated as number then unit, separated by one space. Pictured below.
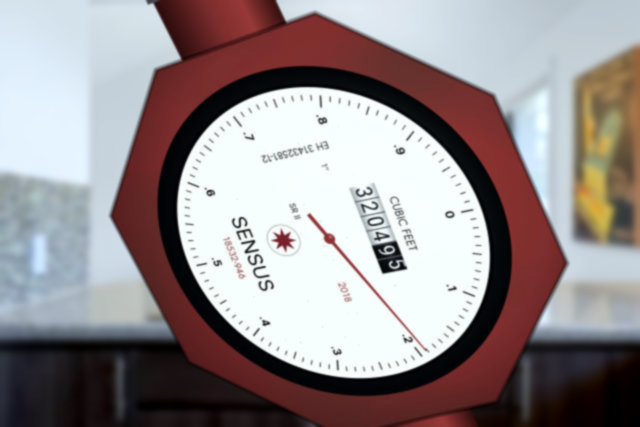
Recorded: 320495.19 ft³
